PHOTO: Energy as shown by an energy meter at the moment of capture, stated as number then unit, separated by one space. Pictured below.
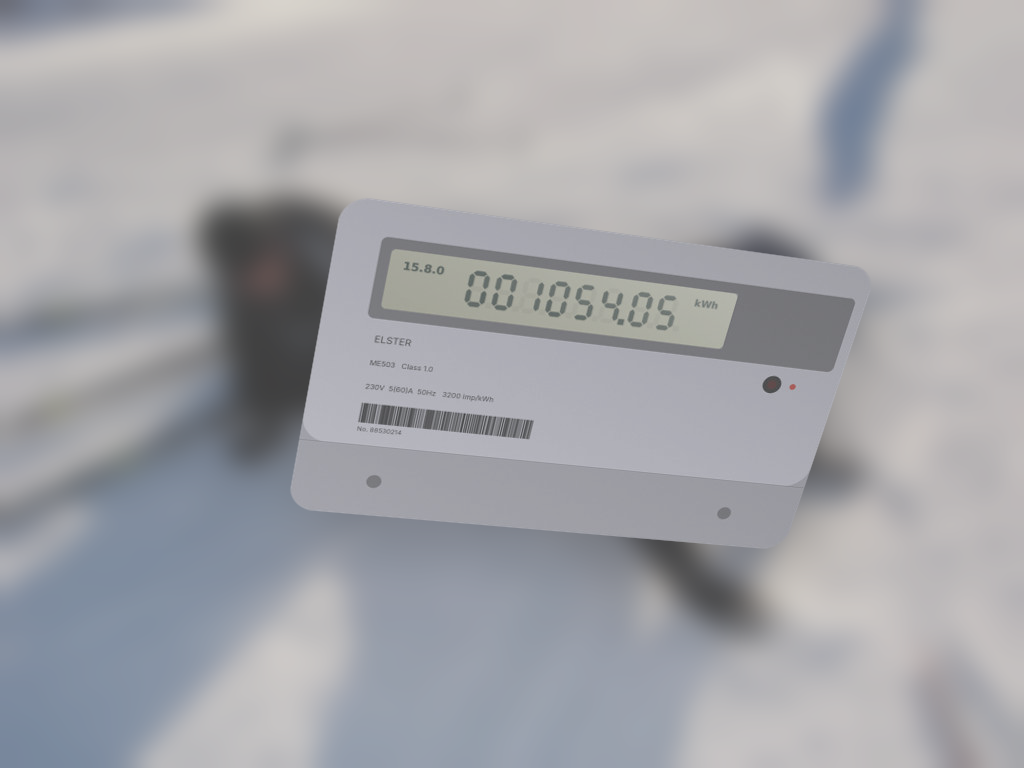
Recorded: 1054.05 kWh
